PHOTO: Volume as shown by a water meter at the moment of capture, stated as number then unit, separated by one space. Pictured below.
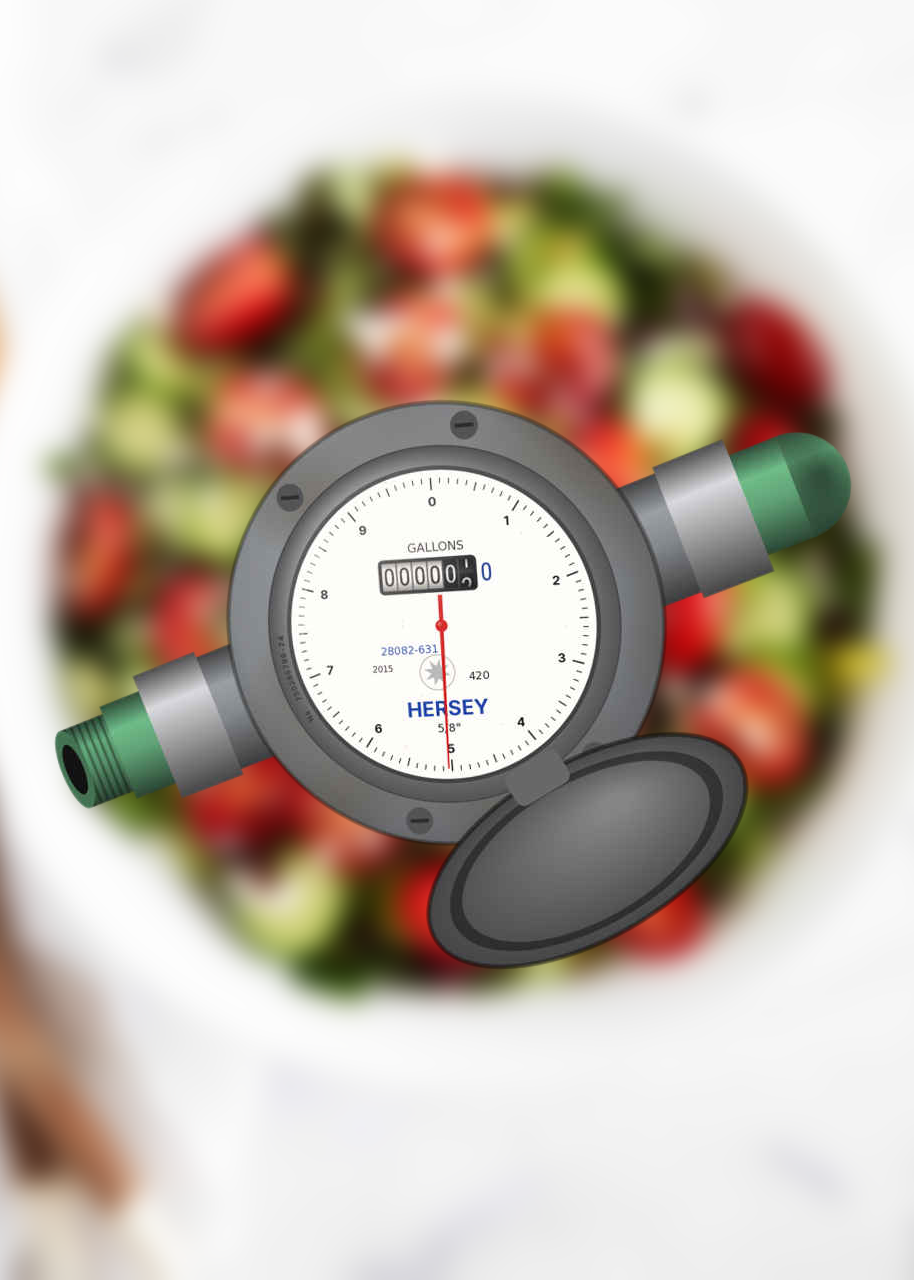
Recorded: 15.0 gal
